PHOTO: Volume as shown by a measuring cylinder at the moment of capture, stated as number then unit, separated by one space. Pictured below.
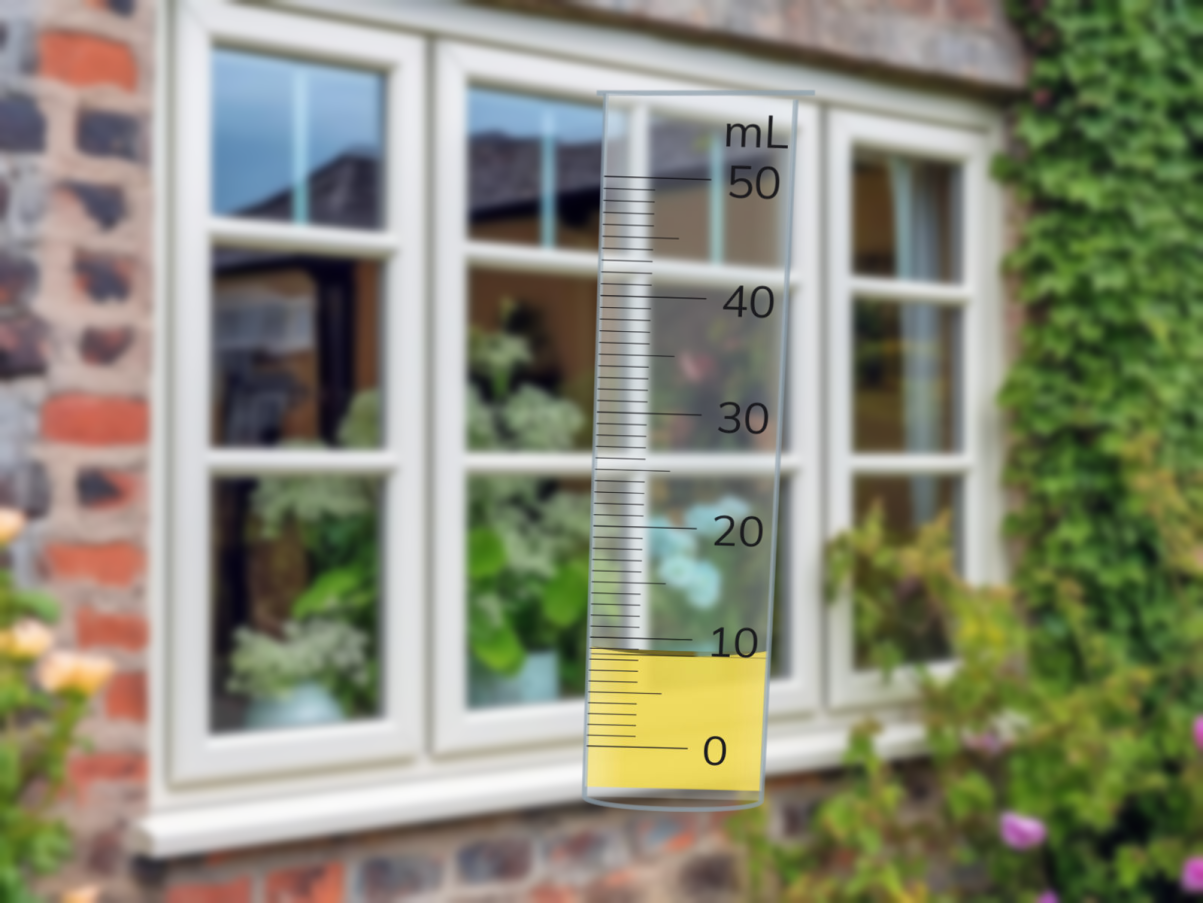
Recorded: 8.5 mL
